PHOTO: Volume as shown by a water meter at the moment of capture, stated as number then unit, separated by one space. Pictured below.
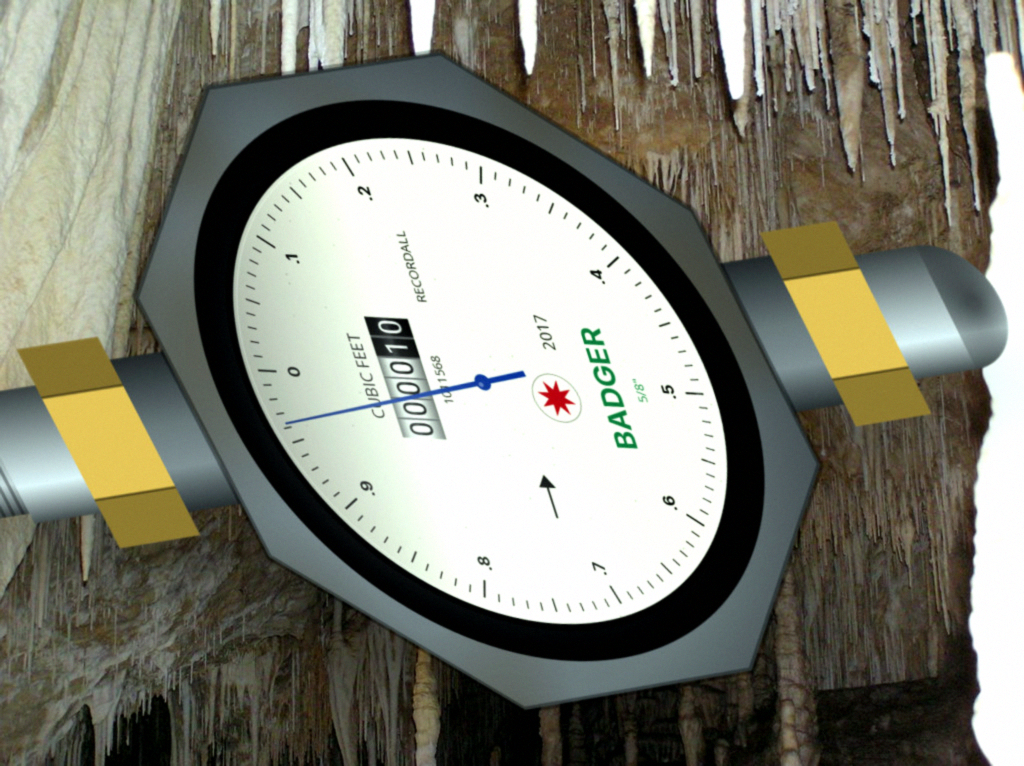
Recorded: 9.96 ft³
